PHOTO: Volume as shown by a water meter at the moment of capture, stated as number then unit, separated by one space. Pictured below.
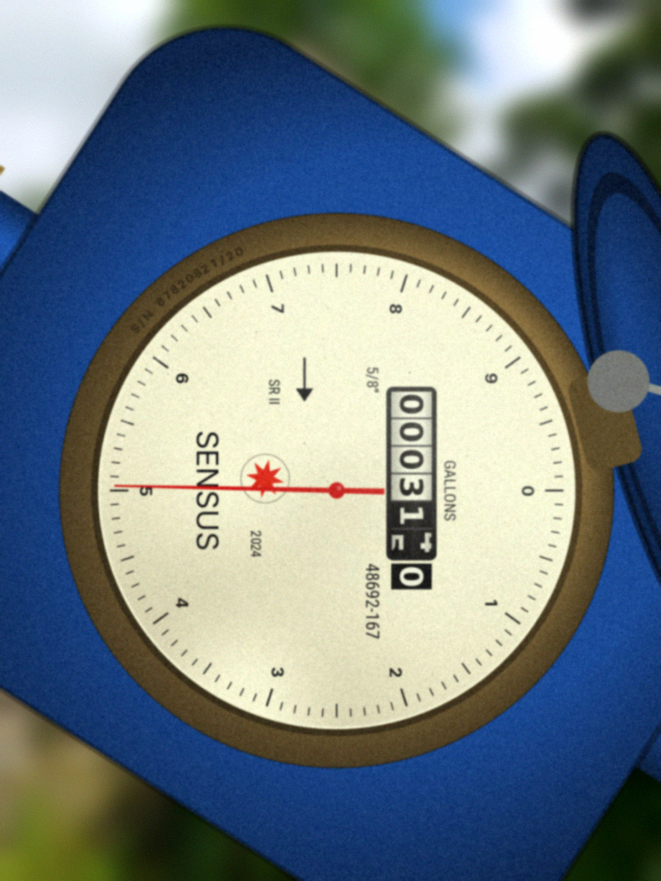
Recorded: 3145.0 gal
